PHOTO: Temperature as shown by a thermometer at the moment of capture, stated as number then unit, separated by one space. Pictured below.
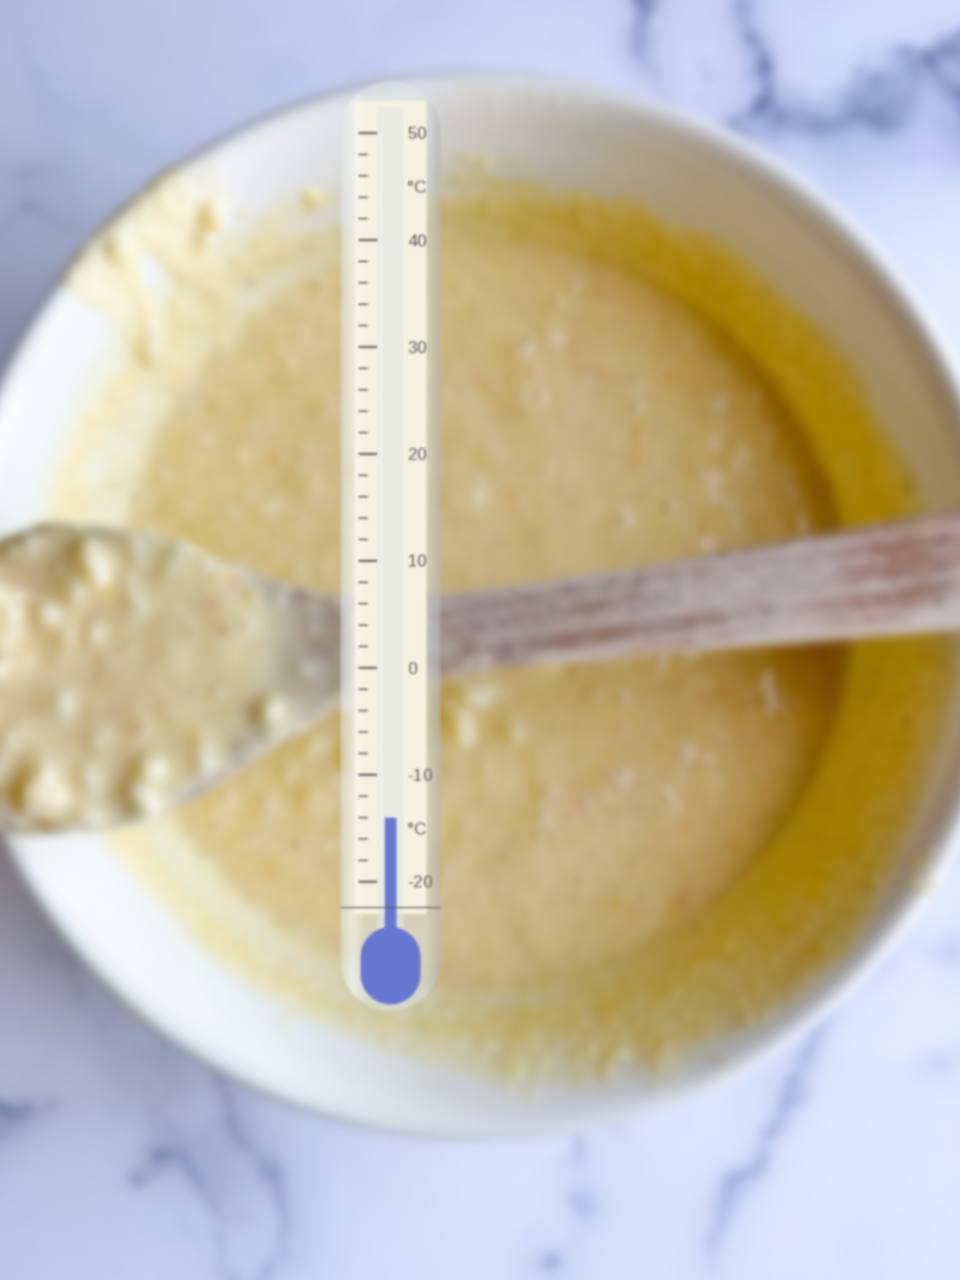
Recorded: -14 °C
